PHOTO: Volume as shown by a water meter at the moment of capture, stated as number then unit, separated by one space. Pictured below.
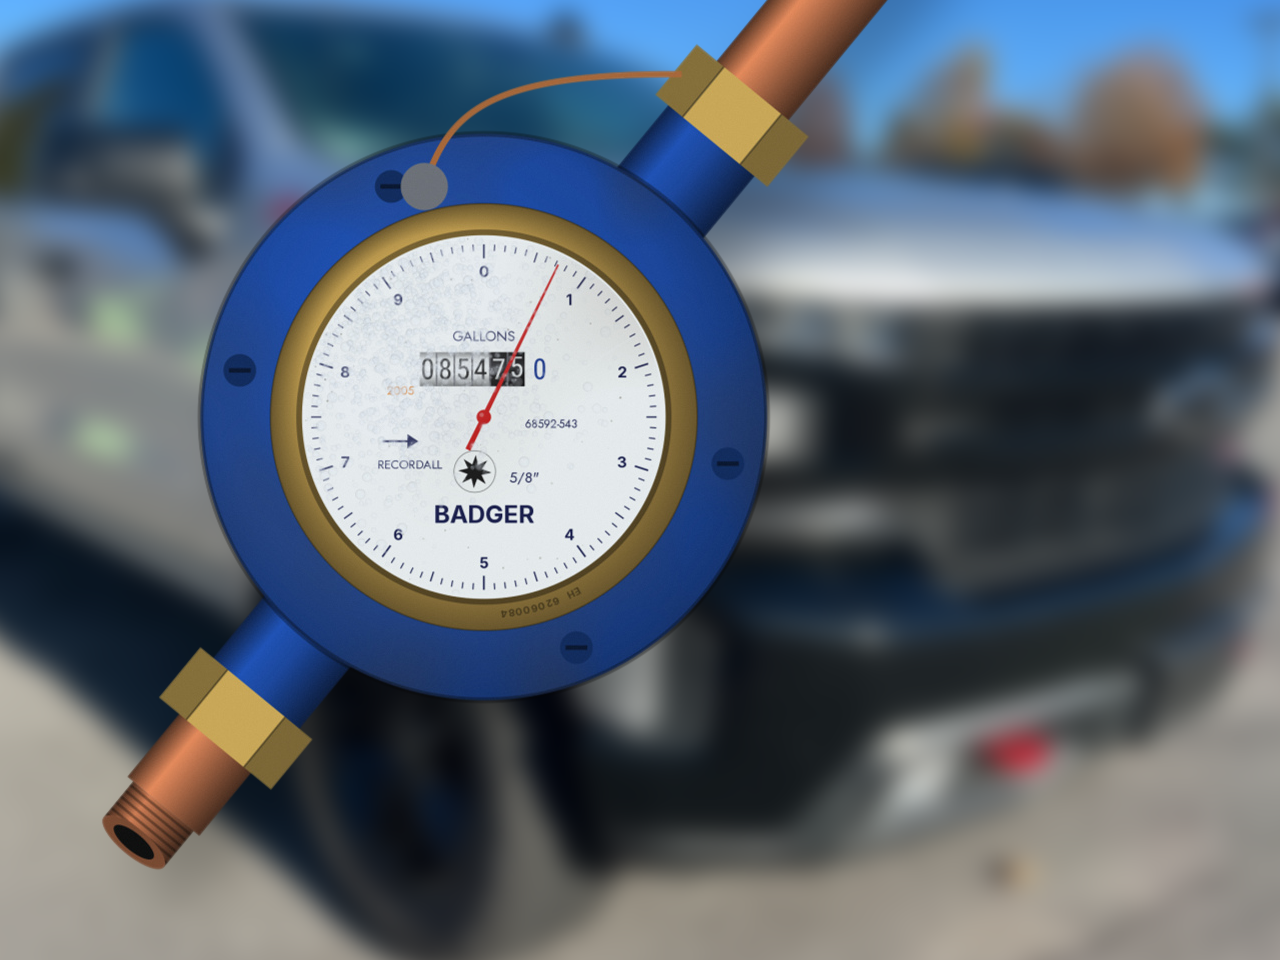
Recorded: 854750.7 gal
